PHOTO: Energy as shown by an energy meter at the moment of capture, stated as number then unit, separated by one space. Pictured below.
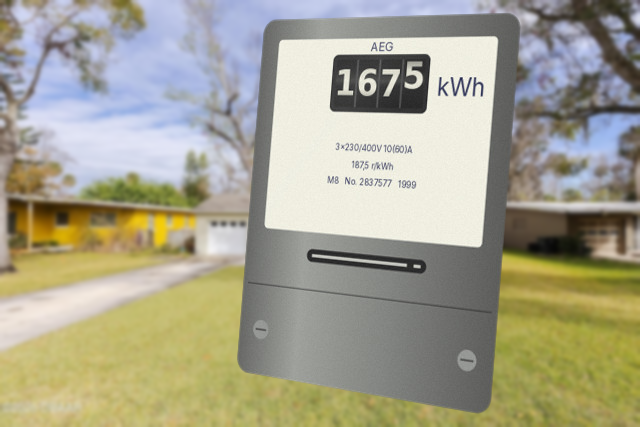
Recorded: 1675 kWh
